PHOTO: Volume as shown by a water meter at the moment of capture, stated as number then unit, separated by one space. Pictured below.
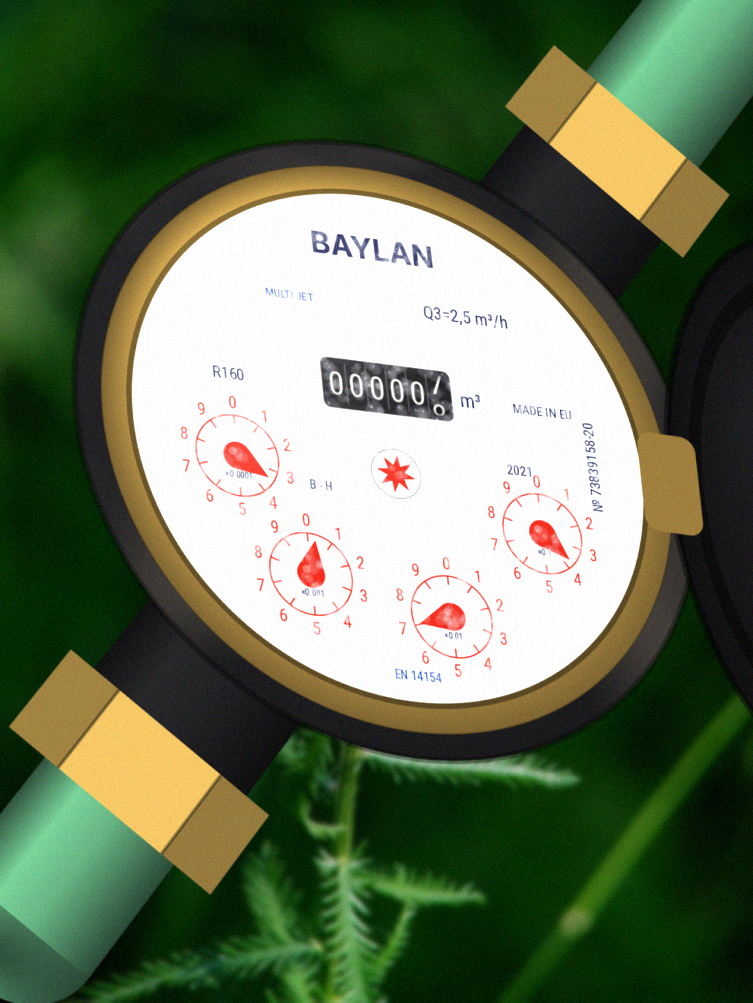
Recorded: 7.3703 m³
